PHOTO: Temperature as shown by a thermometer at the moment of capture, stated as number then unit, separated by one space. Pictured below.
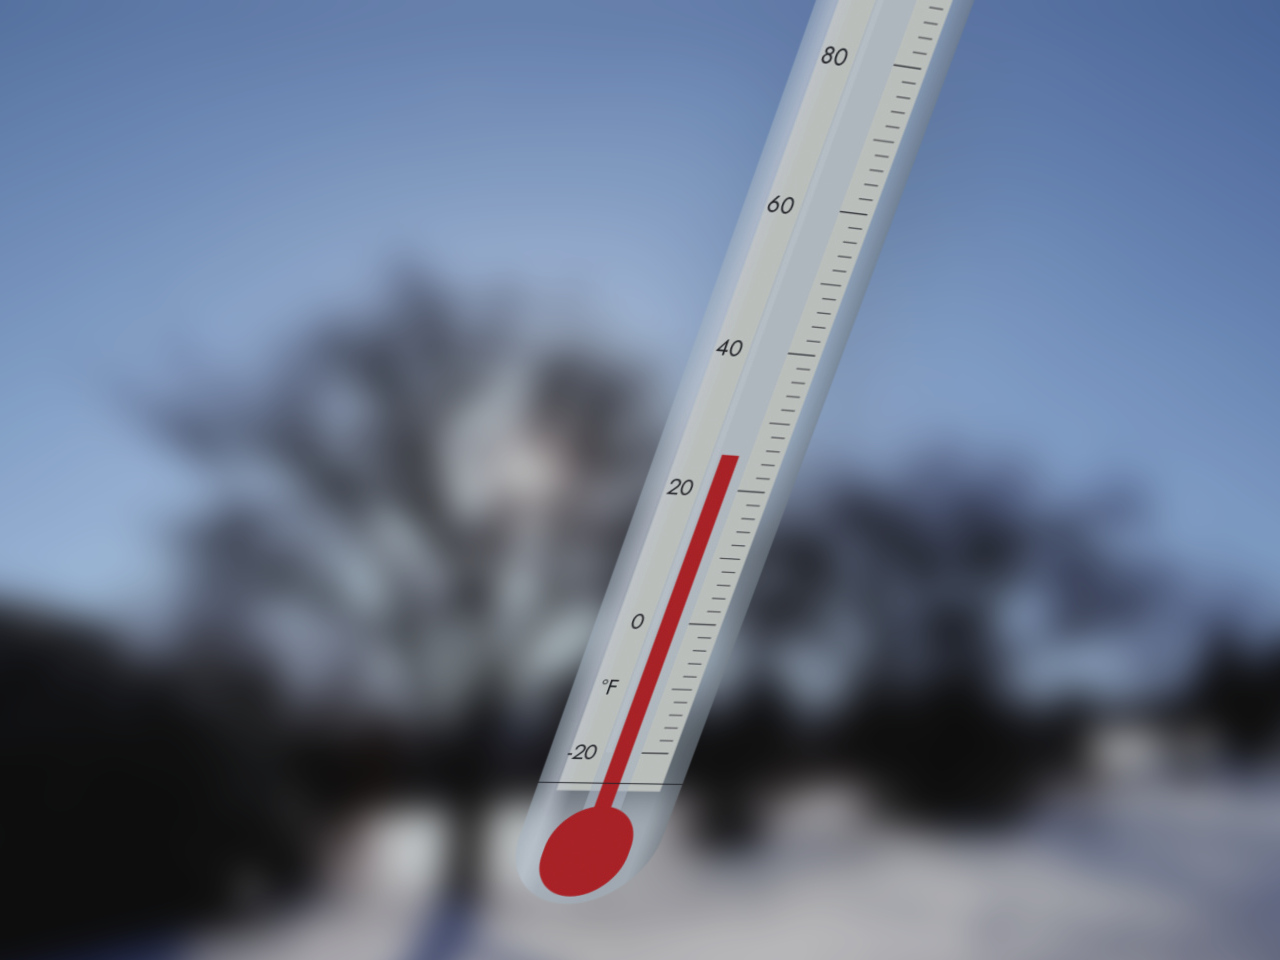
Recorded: 25 °F
